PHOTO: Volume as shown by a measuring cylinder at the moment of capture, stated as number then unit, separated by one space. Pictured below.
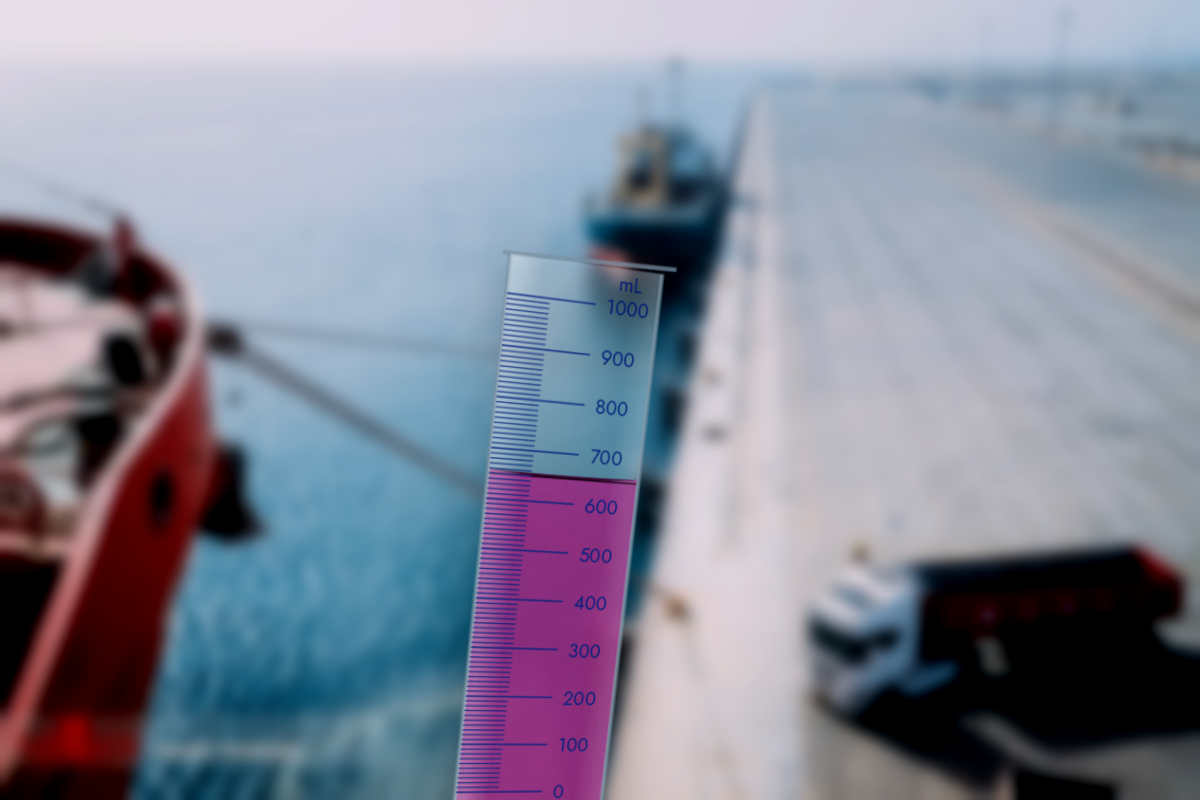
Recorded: 650 mL
